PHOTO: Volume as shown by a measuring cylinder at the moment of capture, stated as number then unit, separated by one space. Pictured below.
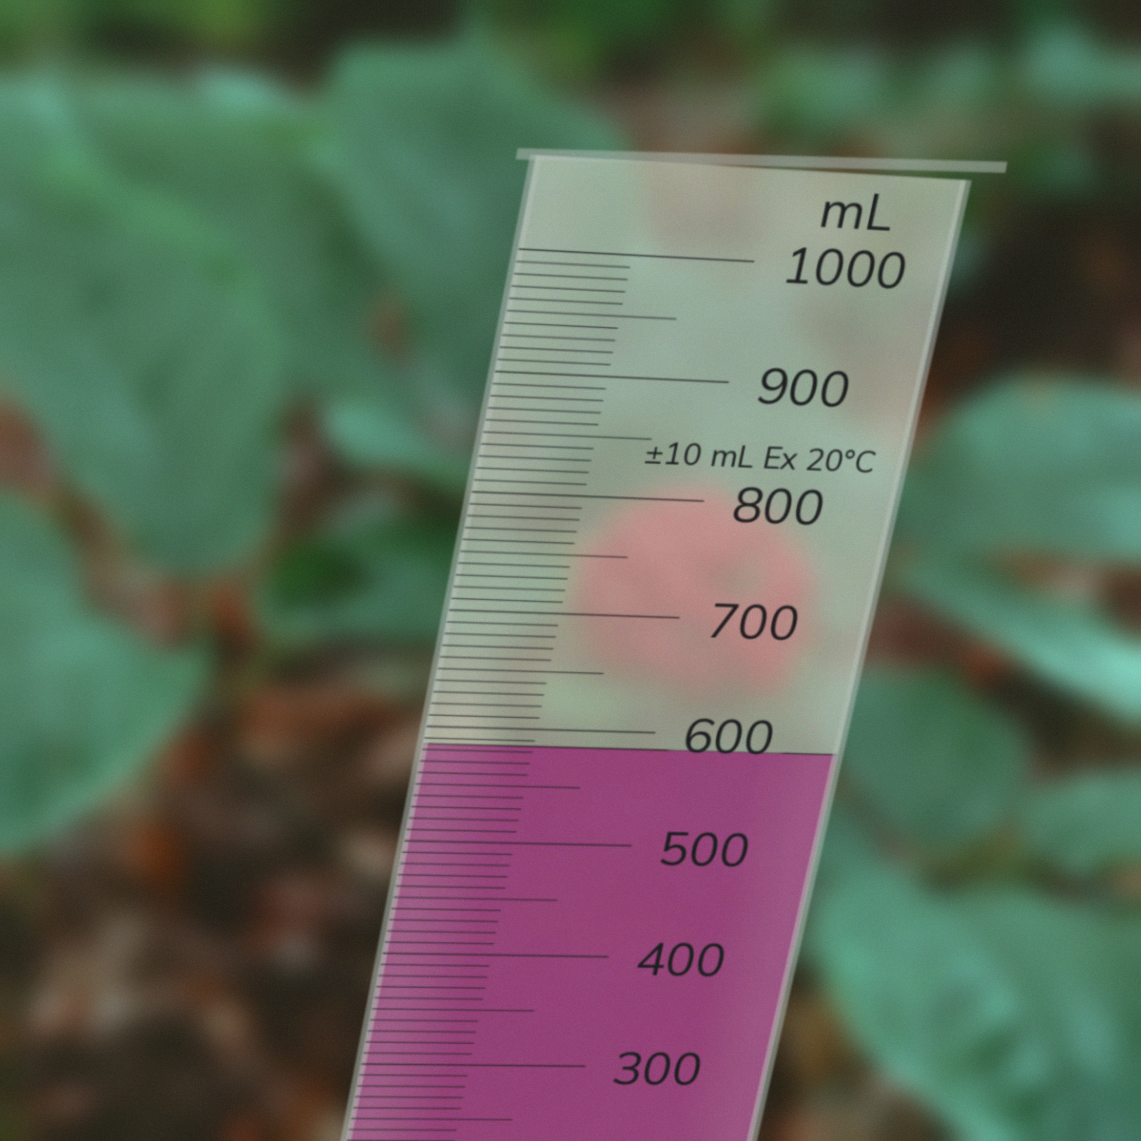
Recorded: 585 mL
